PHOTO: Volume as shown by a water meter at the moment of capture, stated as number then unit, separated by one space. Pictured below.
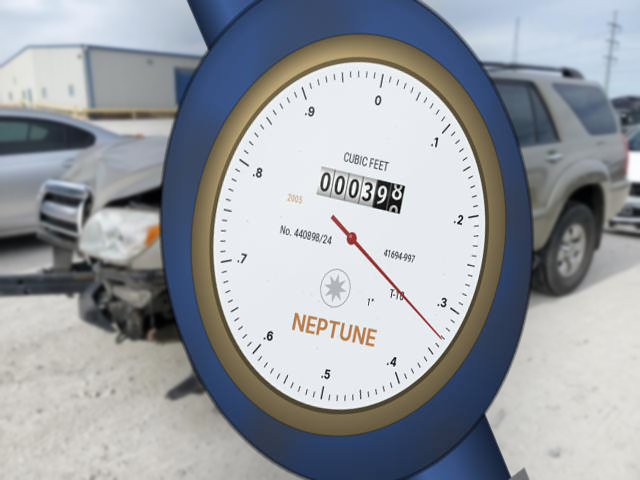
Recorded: 398.33 ft³
